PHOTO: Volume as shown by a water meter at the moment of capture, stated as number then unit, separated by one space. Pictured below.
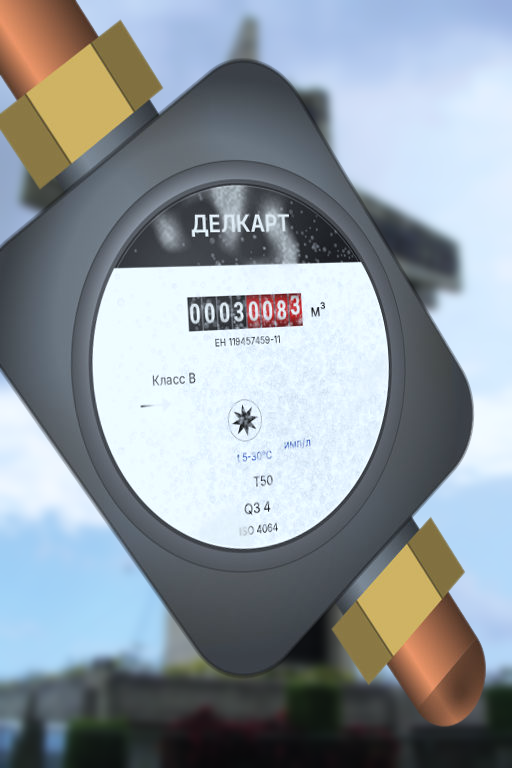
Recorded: 3.0083 m³
